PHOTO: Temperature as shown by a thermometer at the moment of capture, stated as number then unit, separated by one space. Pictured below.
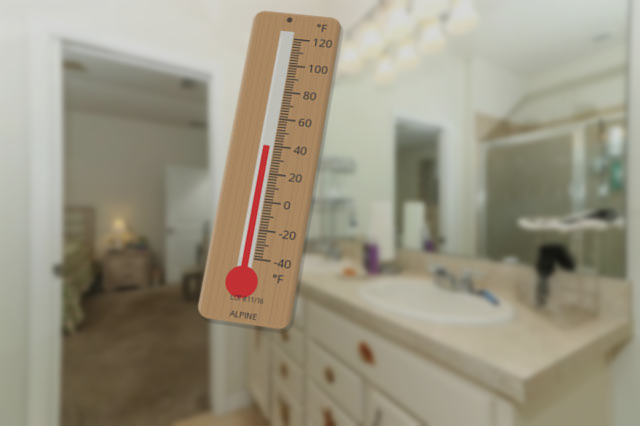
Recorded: 40 °F
